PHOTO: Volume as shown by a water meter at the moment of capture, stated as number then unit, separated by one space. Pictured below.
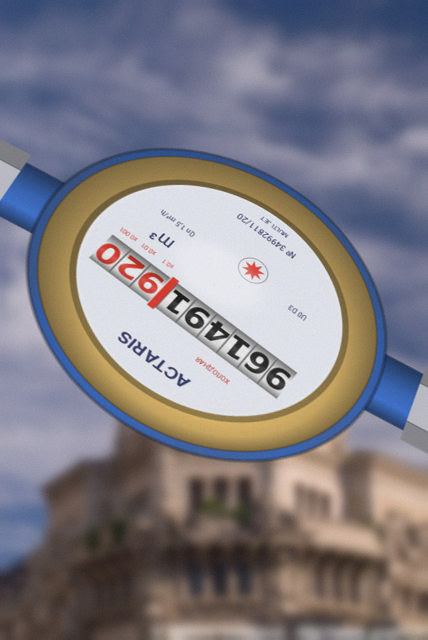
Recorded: 961491.920 m³
